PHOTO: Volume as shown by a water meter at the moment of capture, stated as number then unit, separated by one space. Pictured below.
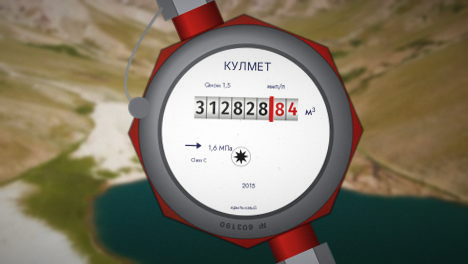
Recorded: 312828.84 m³
